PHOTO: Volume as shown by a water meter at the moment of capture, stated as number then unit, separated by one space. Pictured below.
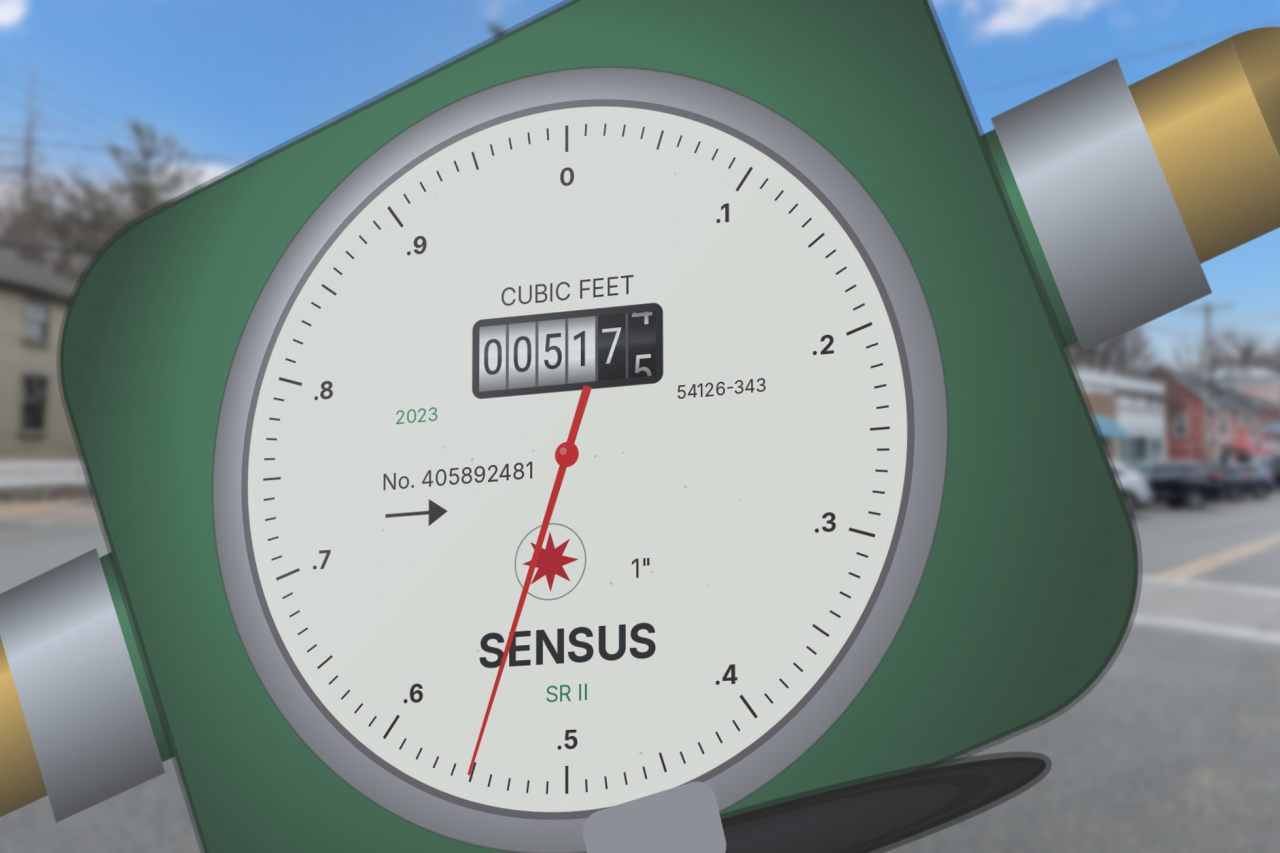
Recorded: 5174.55 ft³
